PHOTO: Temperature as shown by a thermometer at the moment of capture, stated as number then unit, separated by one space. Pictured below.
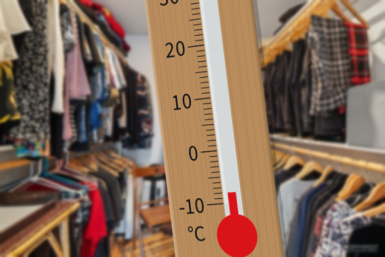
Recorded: -8 °C
